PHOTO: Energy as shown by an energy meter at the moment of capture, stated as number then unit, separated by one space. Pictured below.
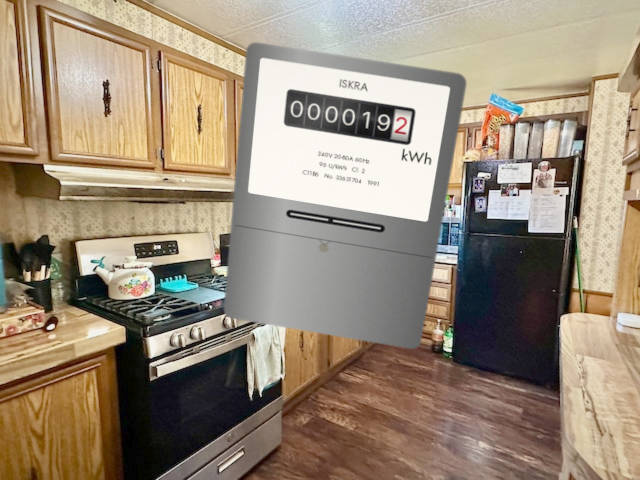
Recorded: 19.2 kWh
